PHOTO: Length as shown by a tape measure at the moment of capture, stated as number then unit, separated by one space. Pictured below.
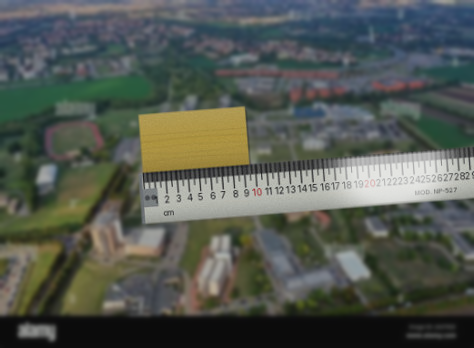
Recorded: 9.5 cm
